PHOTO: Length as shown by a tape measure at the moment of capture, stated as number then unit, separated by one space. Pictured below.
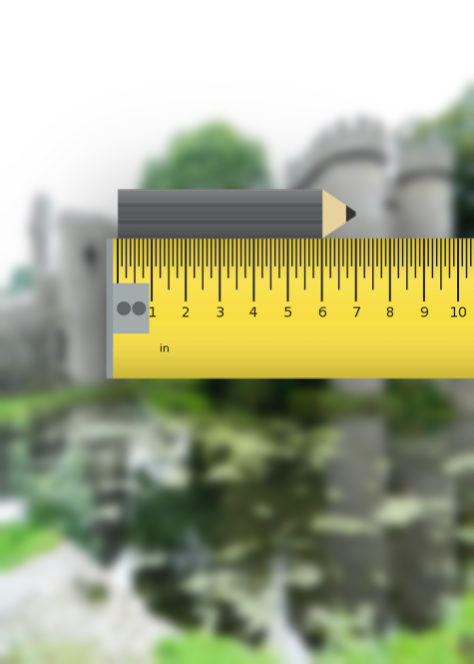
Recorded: 7 in
